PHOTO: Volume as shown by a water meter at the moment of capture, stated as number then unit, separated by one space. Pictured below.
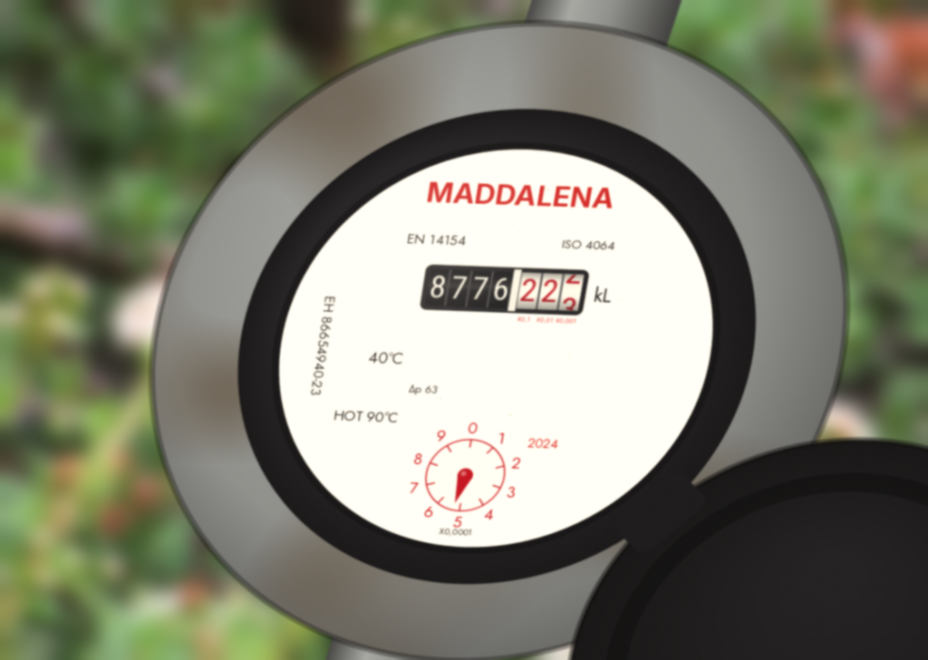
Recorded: 8776.2225 kL
